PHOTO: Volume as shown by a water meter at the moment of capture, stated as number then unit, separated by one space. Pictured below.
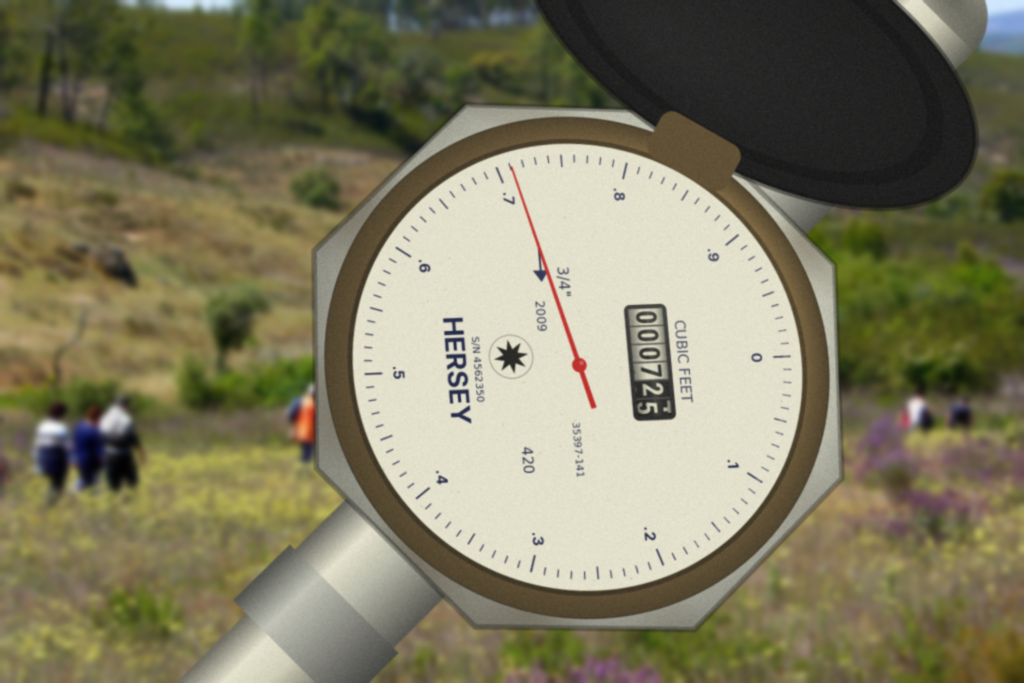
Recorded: 724.71 ft³
